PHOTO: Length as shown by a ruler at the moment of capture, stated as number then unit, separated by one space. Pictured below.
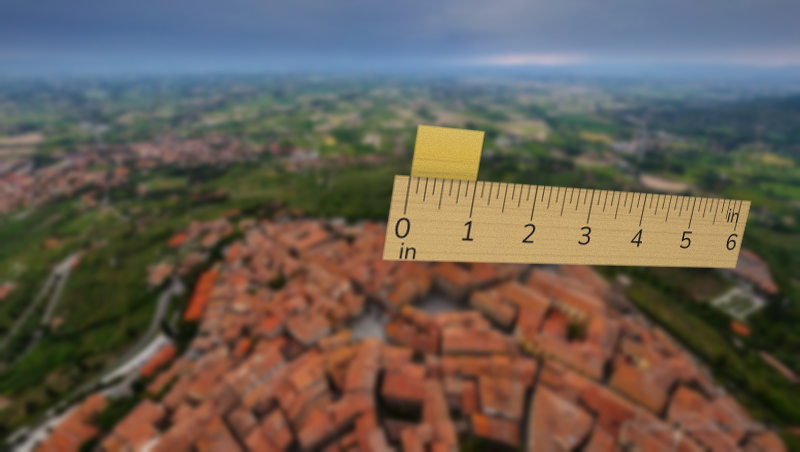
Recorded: 1 in
